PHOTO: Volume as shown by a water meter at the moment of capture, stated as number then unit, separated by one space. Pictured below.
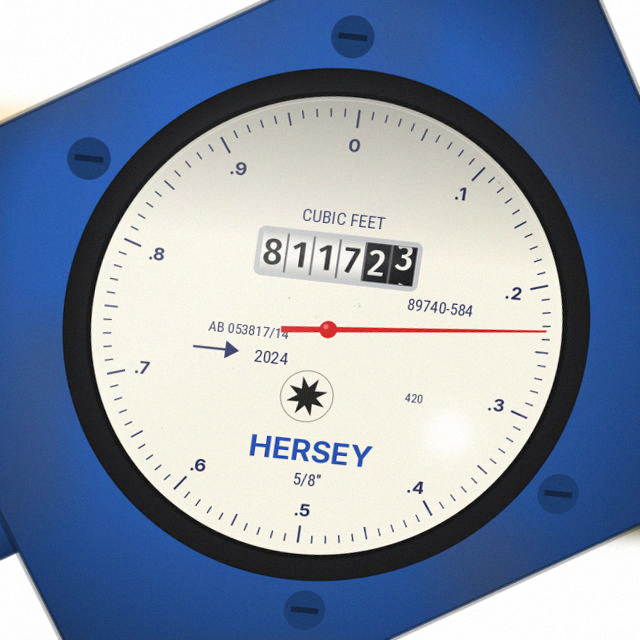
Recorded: 811723.23 ft³
